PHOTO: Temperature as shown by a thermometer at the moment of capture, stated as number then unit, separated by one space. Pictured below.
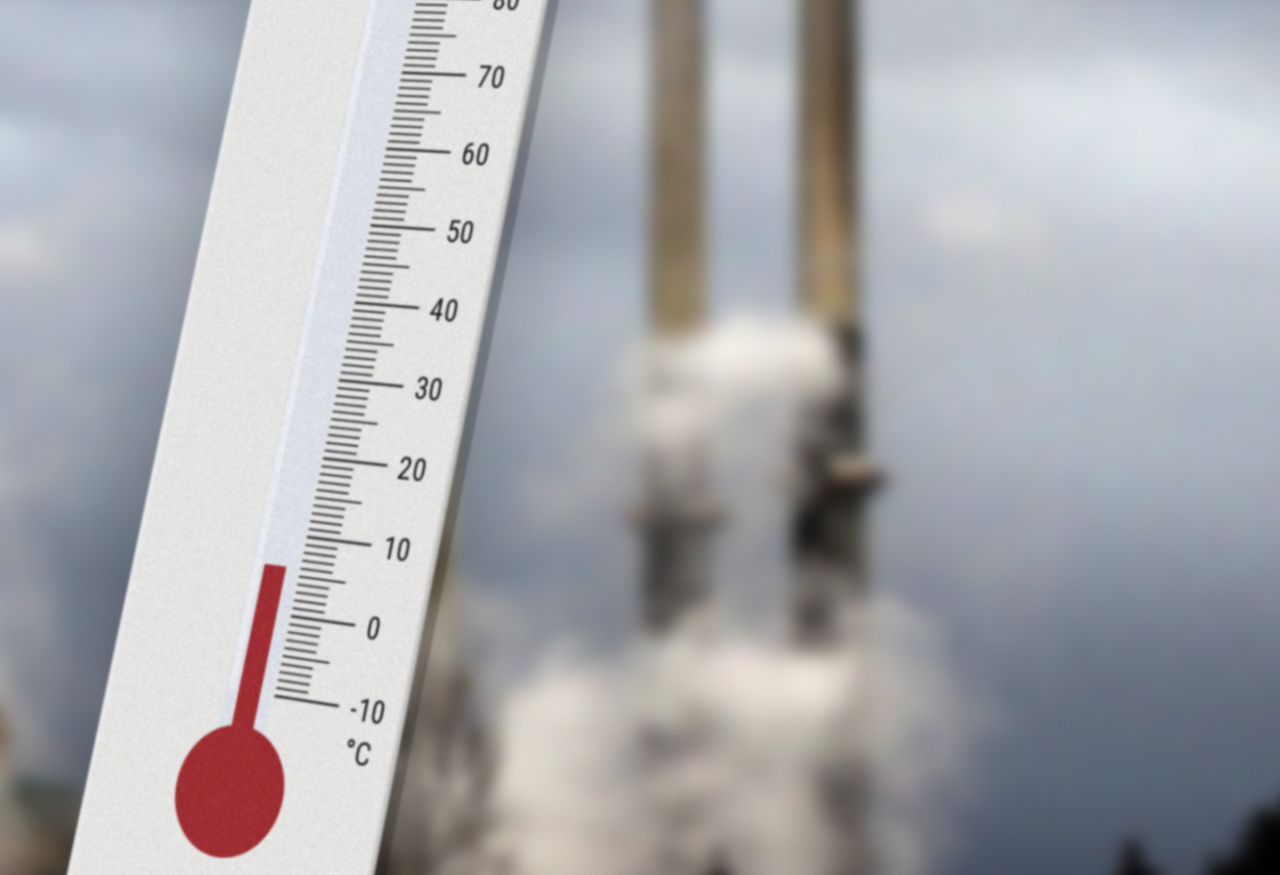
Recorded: 6 °C
